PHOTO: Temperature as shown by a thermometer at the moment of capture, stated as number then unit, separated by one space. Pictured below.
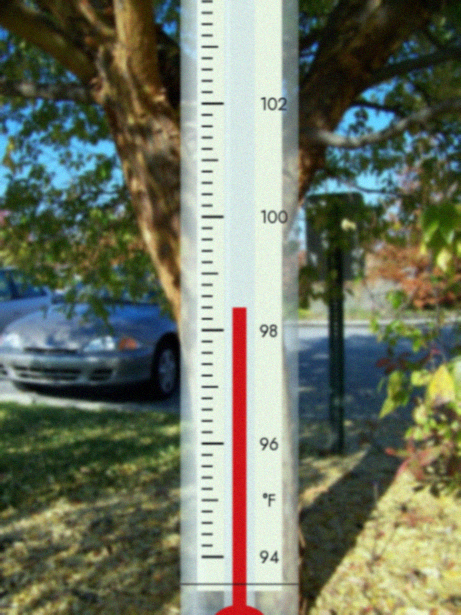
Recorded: 98.4 °F
